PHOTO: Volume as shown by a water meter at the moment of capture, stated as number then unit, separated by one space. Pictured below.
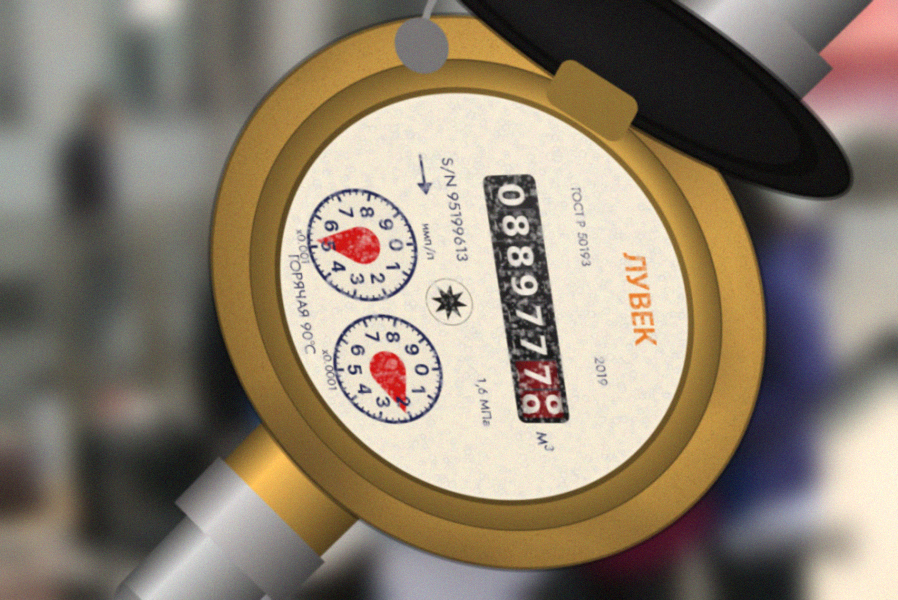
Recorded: 88977.7852 m³
